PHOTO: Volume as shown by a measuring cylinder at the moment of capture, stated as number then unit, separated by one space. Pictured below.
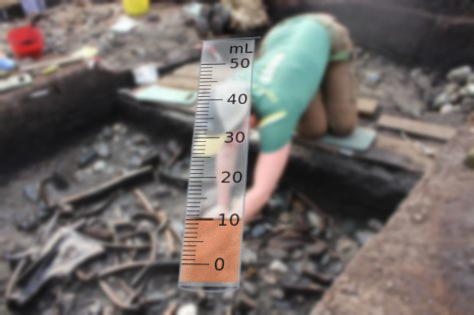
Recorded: 10 mL
